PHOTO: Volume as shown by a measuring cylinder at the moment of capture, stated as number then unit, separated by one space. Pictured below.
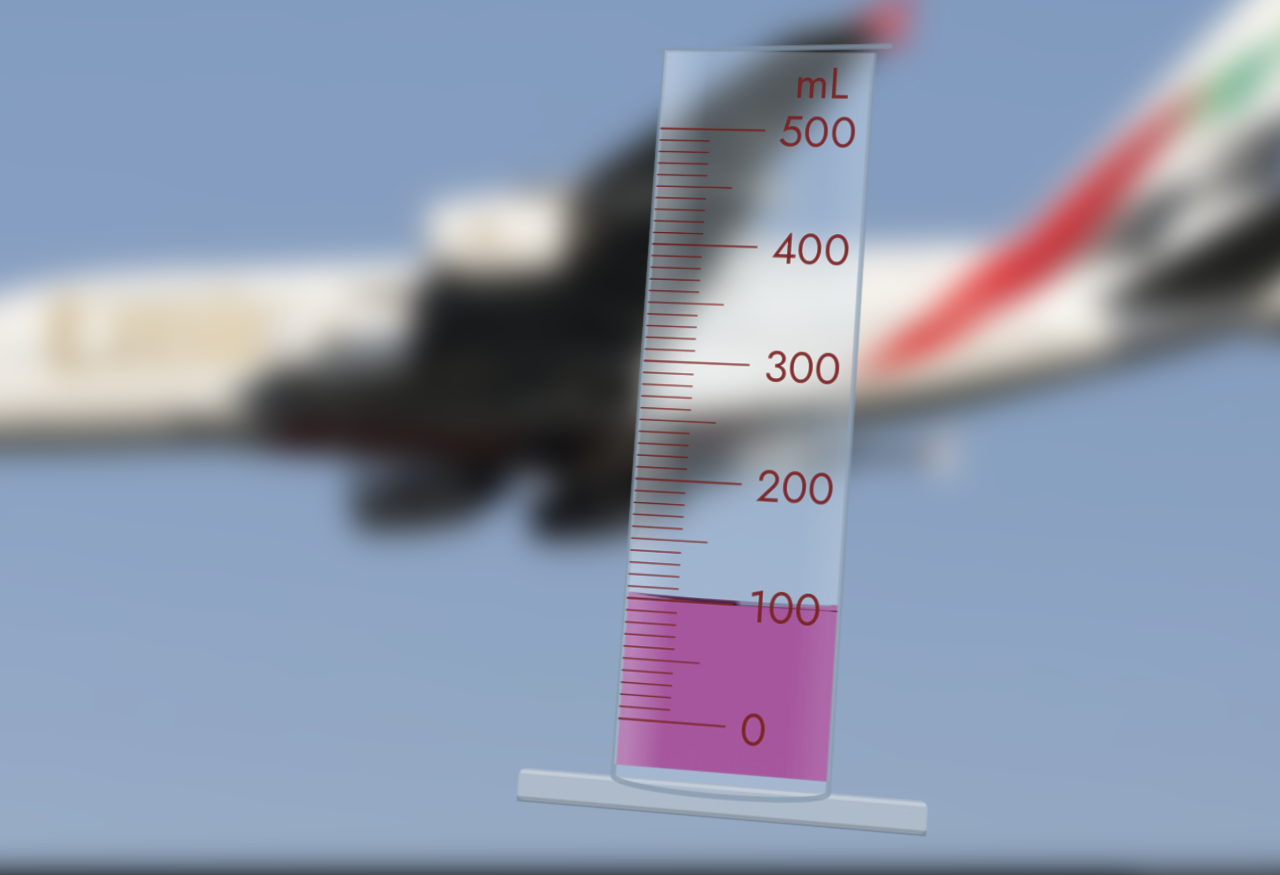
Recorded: 100 mL
